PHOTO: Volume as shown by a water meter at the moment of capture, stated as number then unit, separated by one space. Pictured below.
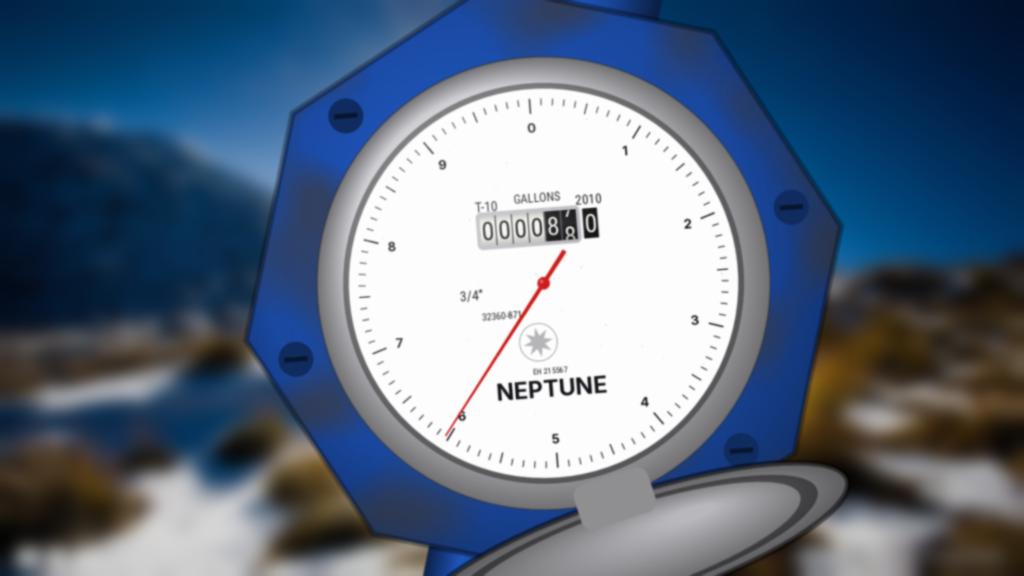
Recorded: 876.0 gal
